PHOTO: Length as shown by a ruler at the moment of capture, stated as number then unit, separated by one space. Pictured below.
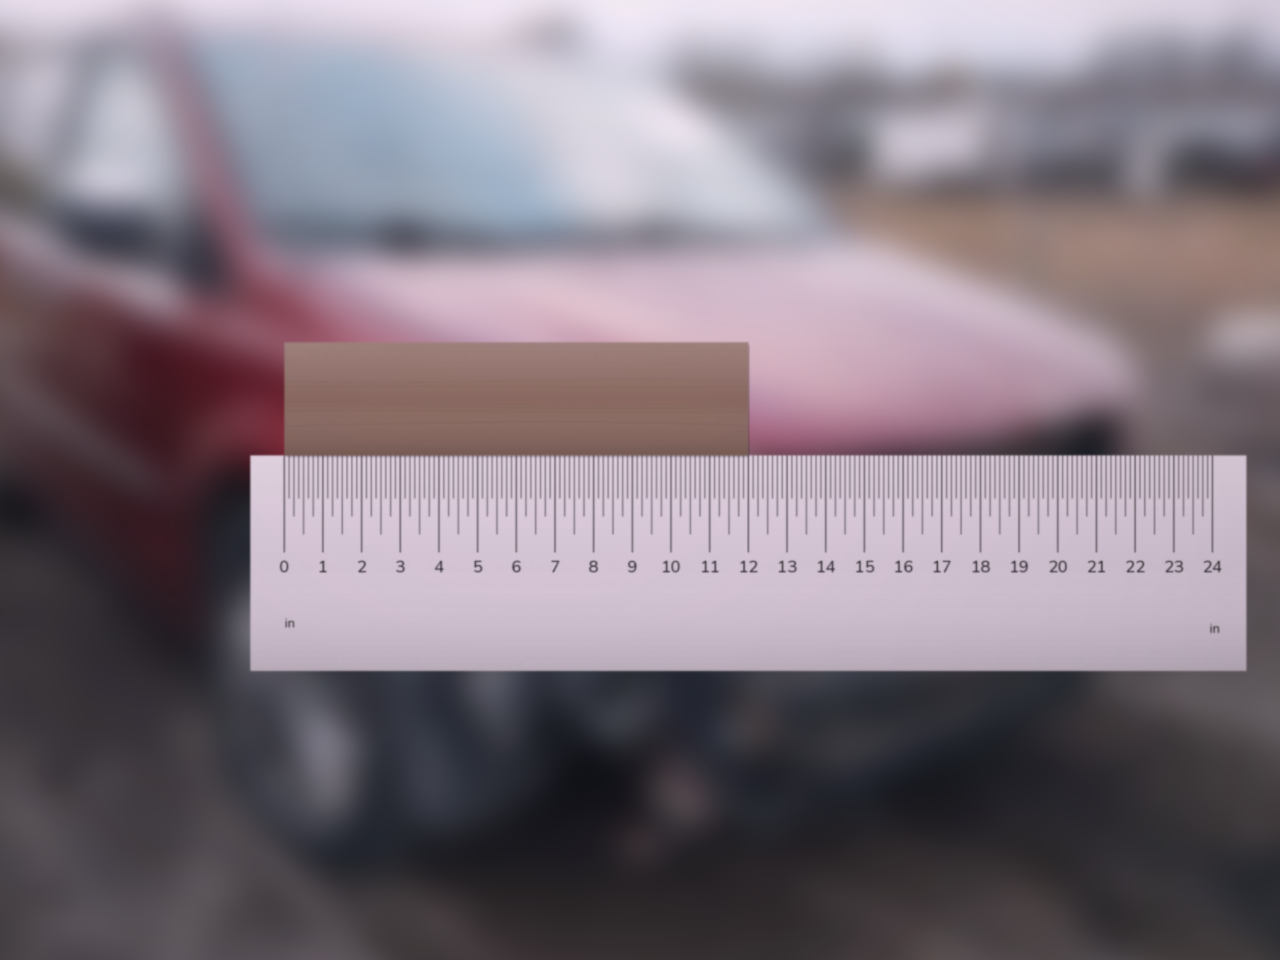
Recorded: 12 in
